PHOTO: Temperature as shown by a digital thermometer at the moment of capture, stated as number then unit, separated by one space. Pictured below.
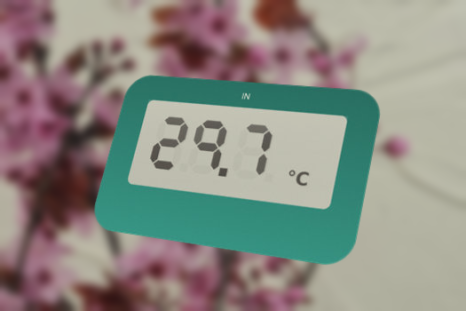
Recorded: 29.7 °C
